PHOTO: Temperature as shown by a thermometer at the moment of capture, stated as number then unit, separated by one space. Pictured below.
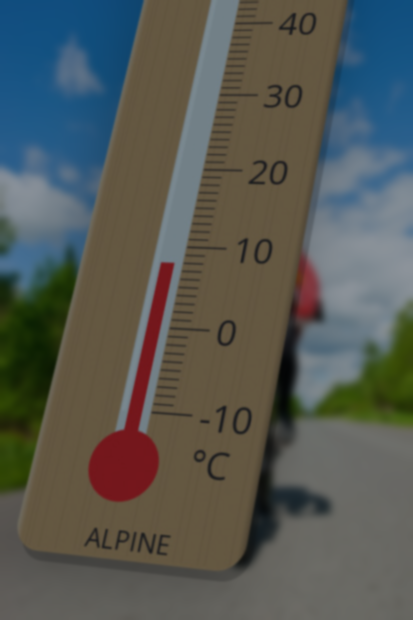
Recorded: 8 °C
